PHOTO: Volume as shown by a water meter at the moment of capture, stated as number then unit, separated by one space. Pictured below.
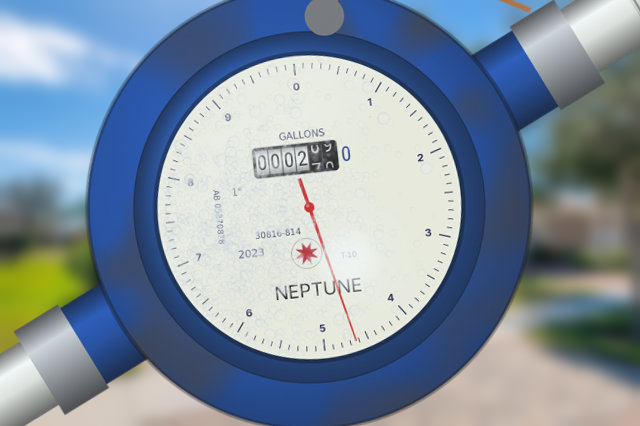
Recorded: 2694.6 gal
